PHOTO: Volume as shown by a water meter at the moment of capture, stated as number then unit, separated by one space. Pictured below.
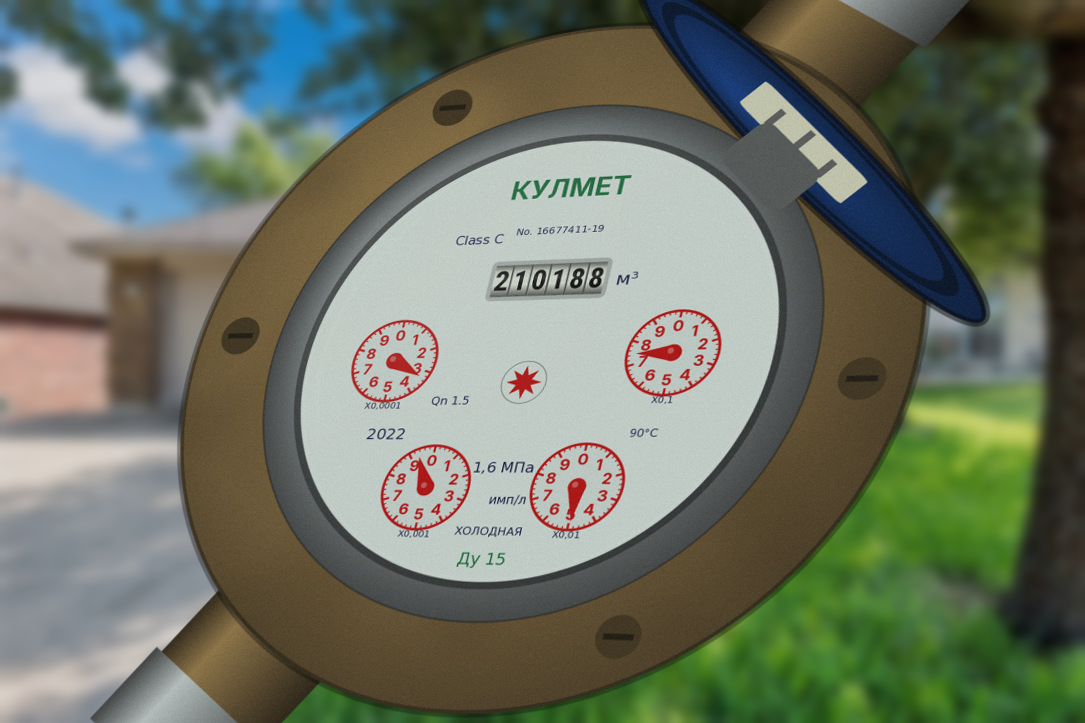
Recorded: 210188.7493 m³
